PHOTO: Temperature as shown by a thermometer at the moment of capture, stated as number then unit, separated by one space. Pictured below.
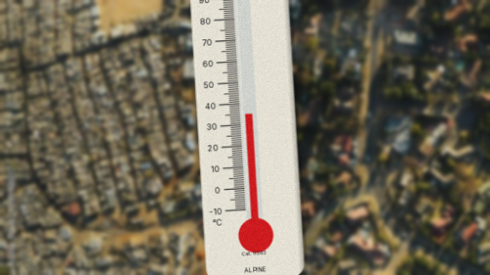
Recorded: 35 °C
